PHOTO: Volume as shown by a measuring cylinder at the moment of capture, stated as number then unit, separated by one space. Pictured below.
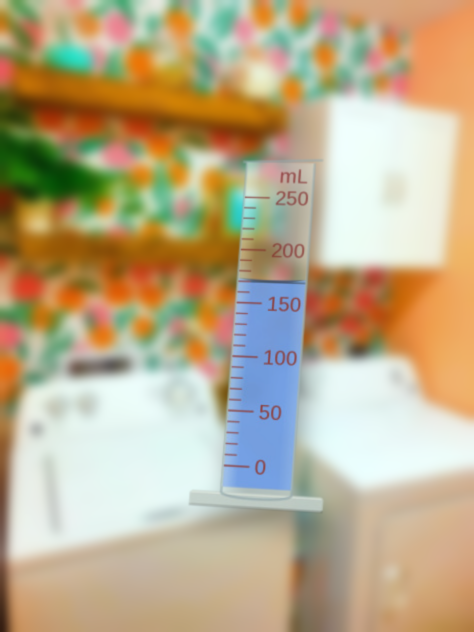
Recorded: 170 mL
